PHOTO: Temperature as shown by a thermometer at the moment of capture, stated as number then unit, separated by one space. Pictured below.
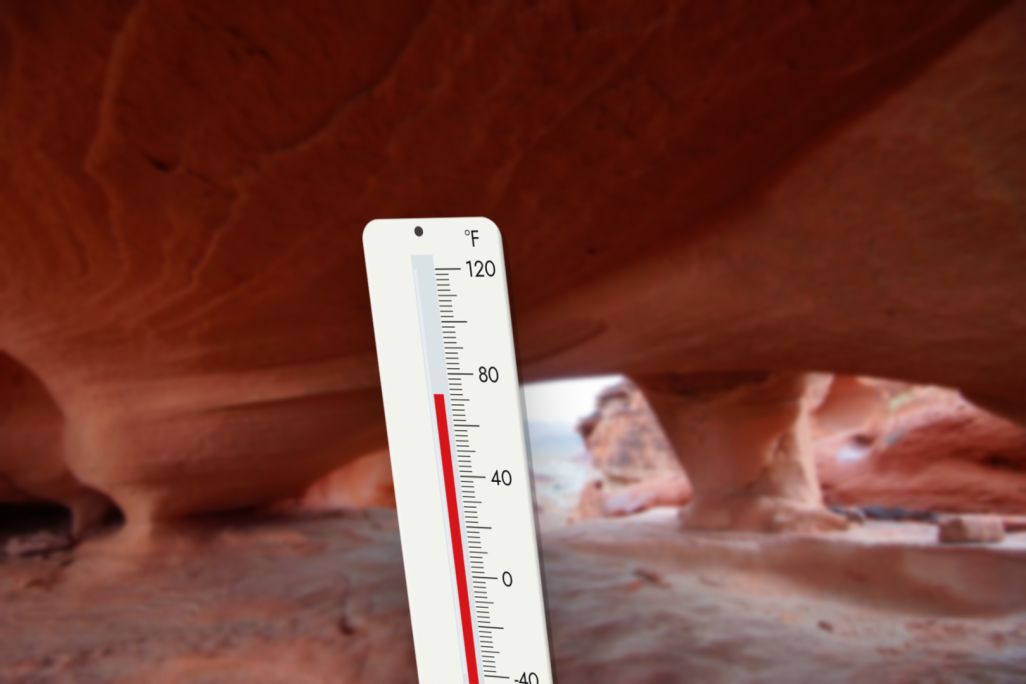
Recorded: 72 °F
